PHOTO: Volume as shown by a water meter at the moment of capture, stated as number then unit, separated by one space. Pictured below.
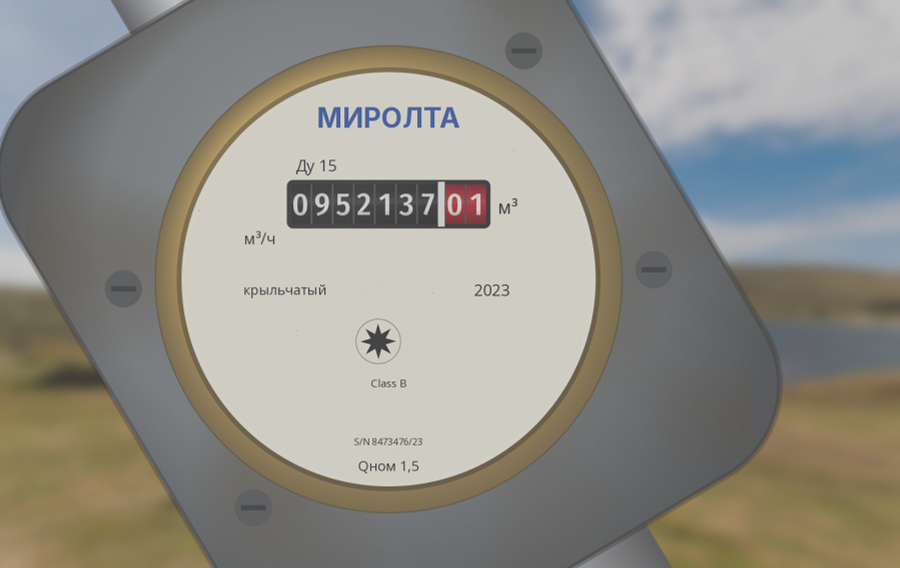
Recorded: 952137.01 m³
